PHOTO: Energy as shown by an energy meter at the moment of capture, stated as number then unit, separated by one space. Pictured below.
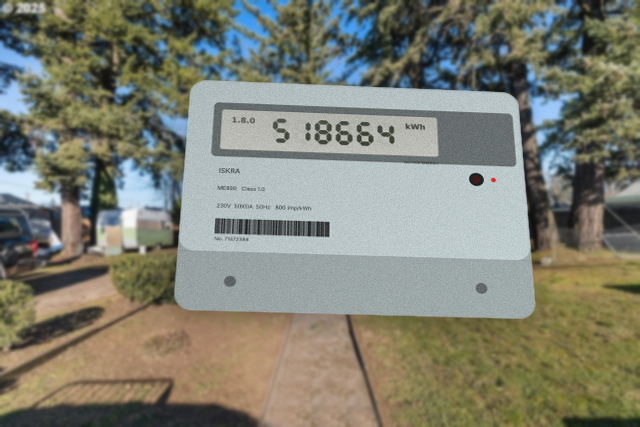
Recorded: 518664 kWh
